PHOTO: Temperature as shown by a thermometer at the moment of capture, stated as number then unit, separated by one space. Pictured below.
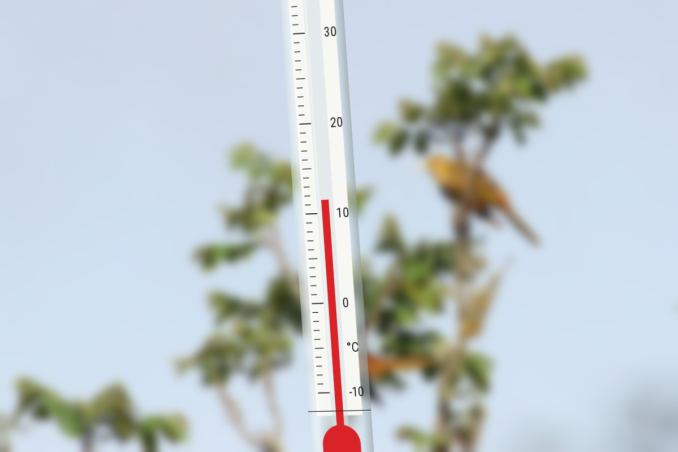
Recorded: 11.5 °C
